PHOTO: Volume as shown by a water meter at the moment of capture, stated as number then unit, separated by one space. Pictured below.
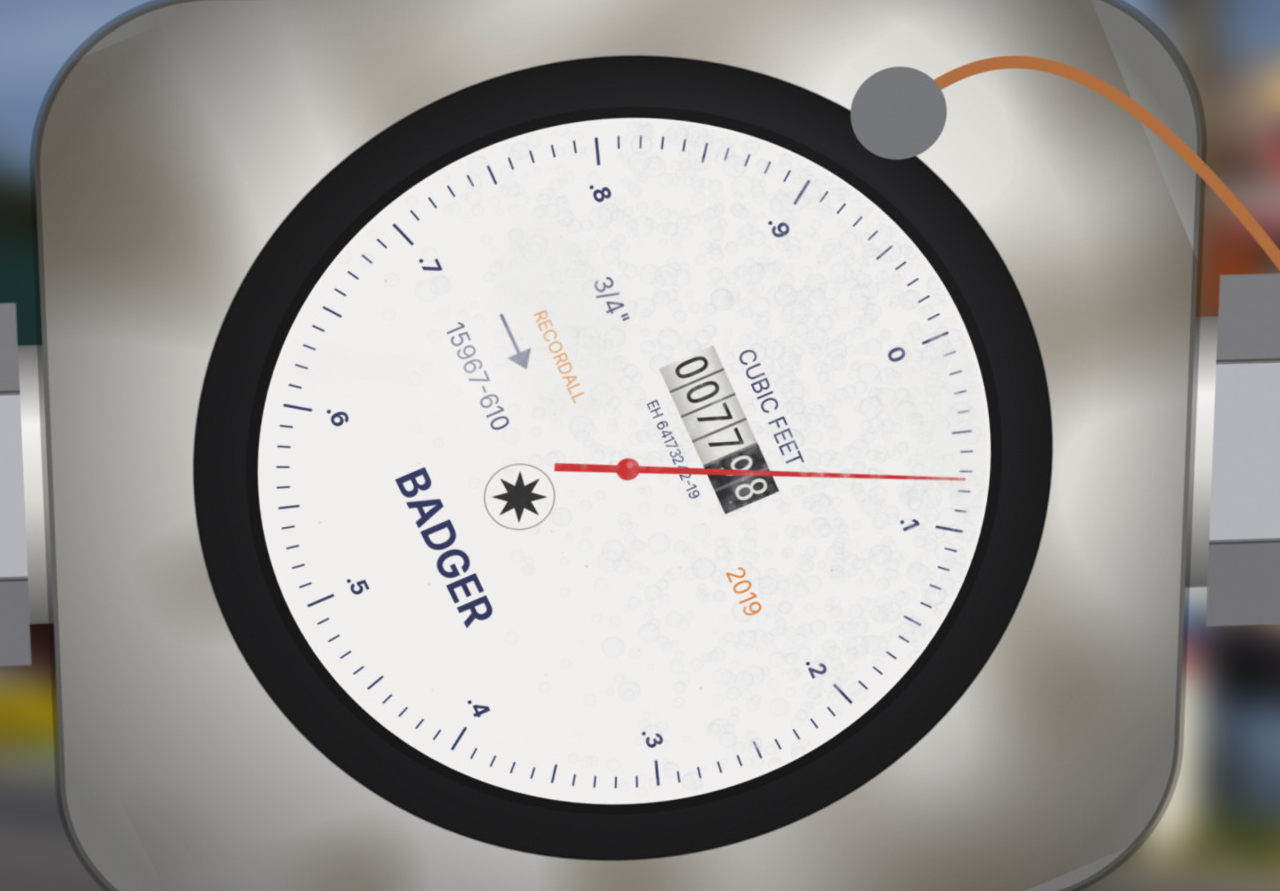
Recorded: 7798.07 ft³
